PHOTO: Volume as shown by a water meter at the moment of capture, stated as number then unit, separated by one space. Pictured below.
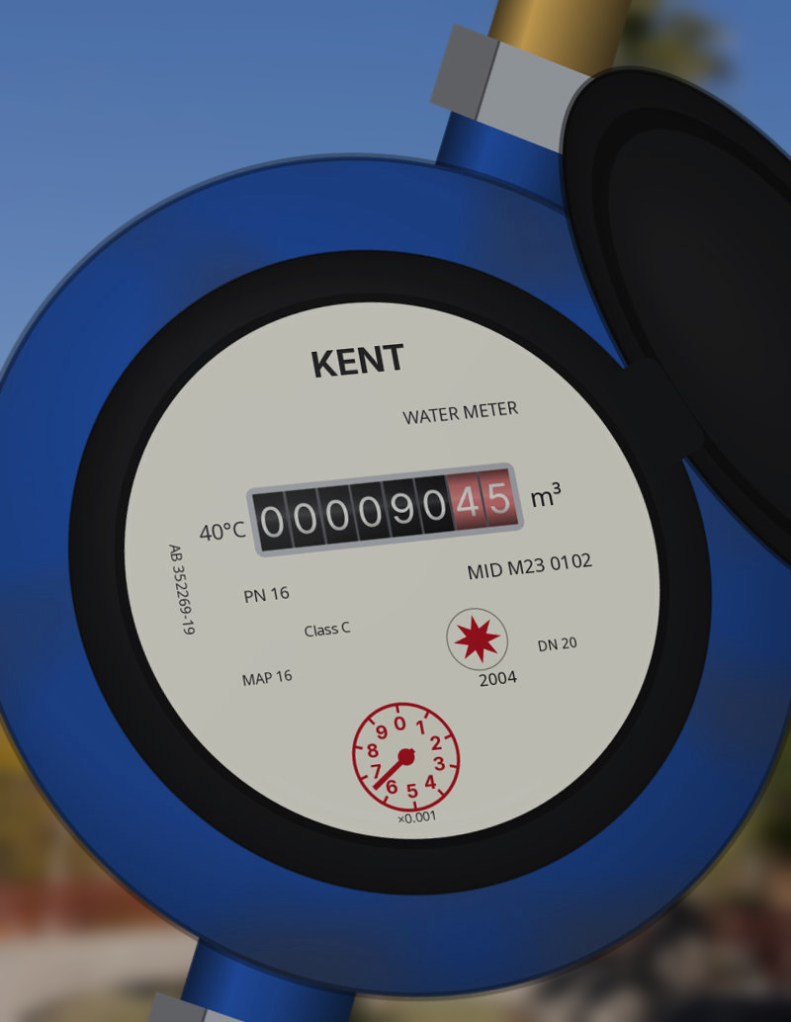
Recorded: 90.456 m³
